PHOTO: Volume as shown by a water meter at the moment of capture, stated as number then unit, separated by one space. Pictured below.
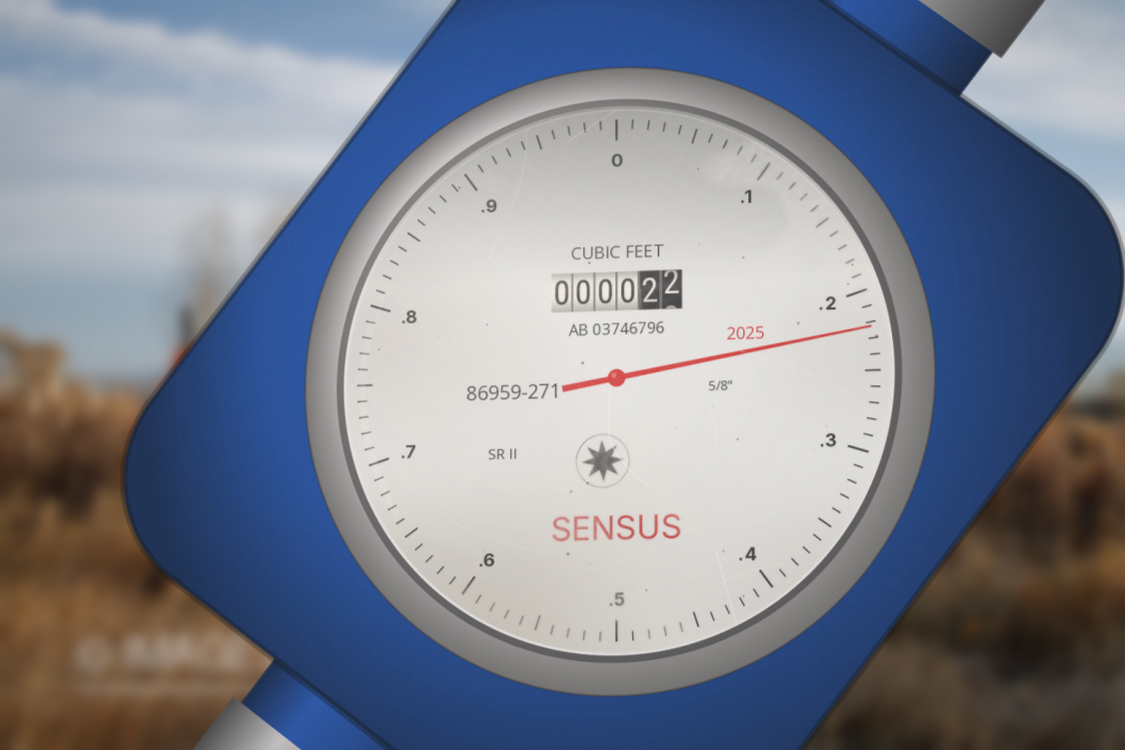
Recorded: 22.22 ft³
